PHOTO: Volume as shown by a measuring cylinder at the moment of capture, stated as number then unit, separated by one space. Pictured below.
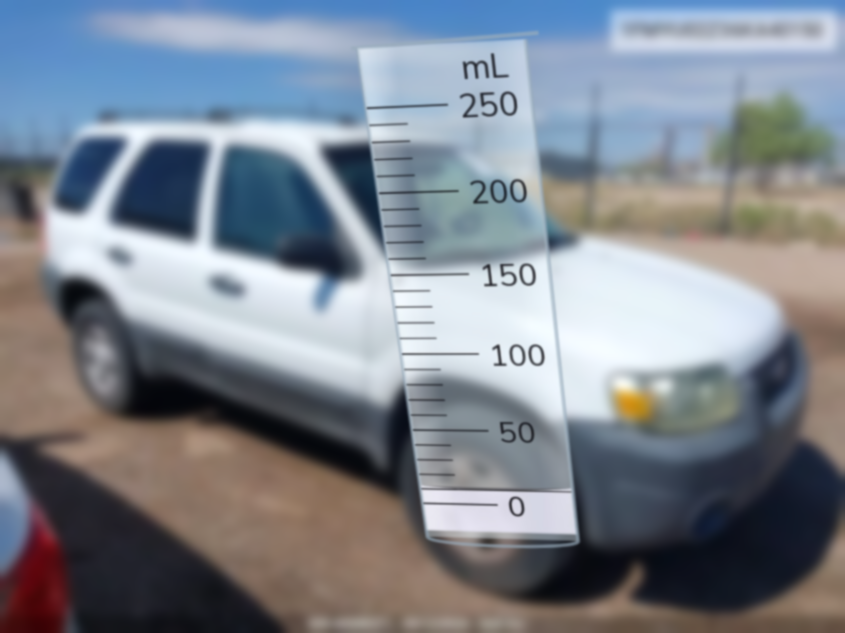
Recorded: 10 mL
